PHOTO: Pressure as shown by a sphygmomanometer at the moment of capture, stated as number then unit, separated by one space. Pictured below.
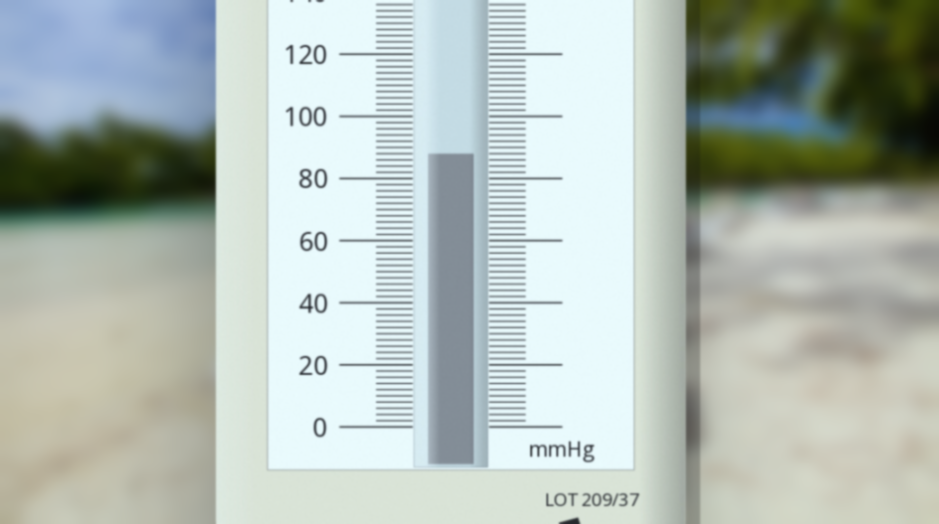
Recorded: 88 mmHg
